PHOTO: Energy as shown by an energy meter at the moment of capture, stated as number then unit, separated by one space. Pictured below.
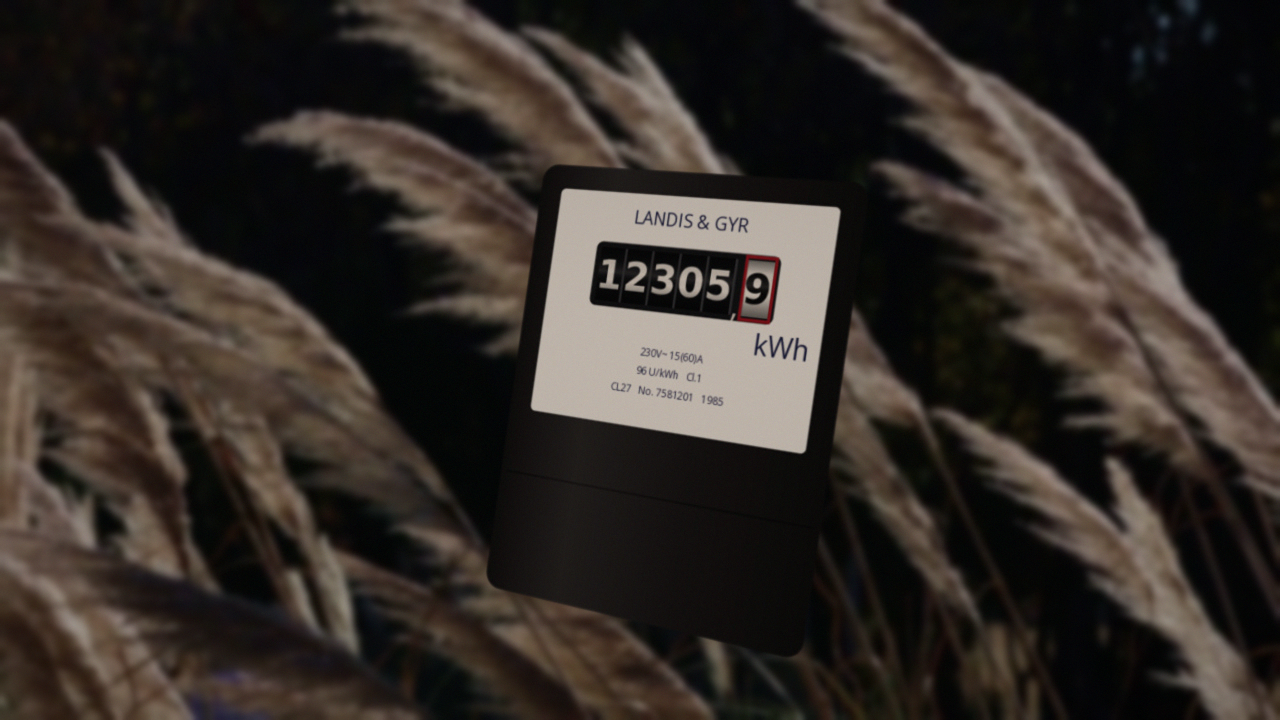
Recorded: 12305.9 kWh
